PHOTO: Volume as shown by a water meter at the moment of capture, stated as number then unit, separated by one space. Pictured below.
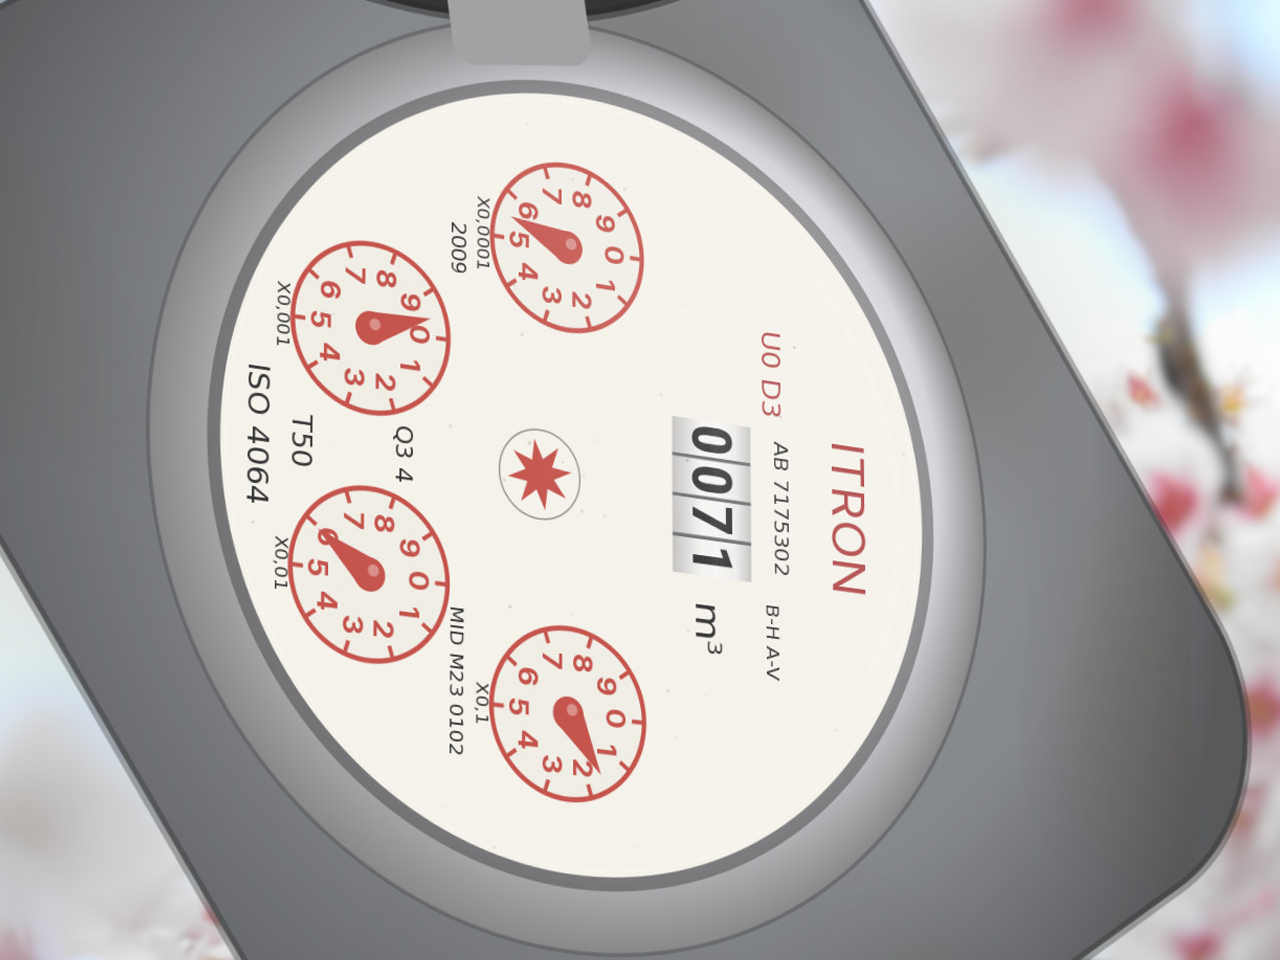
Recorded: 71.1595 m³
